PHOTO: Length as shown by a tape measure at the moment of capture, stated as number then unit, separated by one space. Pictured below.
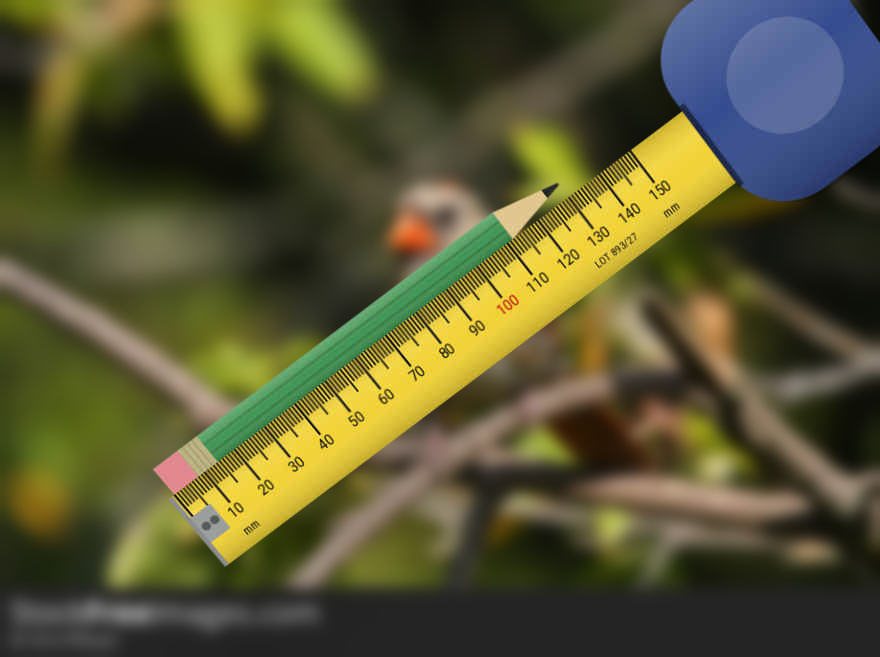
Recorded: 130 mm
